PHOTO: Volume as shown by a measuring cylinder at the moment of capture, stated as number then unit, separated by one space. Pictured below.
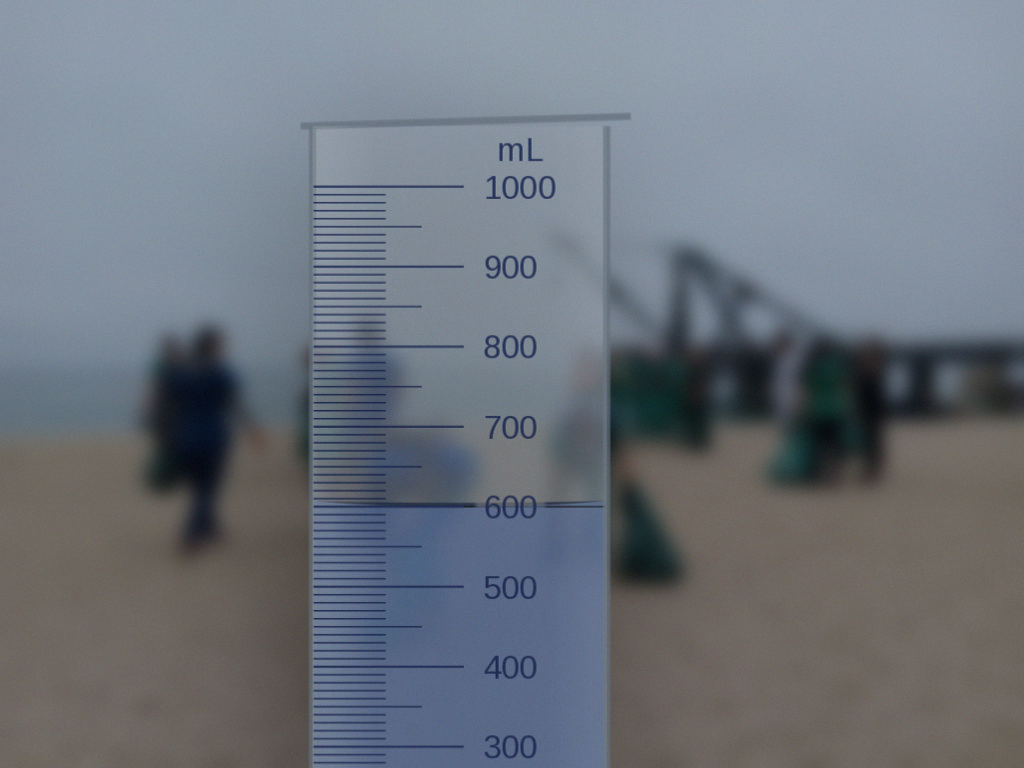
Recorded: 600 mL
